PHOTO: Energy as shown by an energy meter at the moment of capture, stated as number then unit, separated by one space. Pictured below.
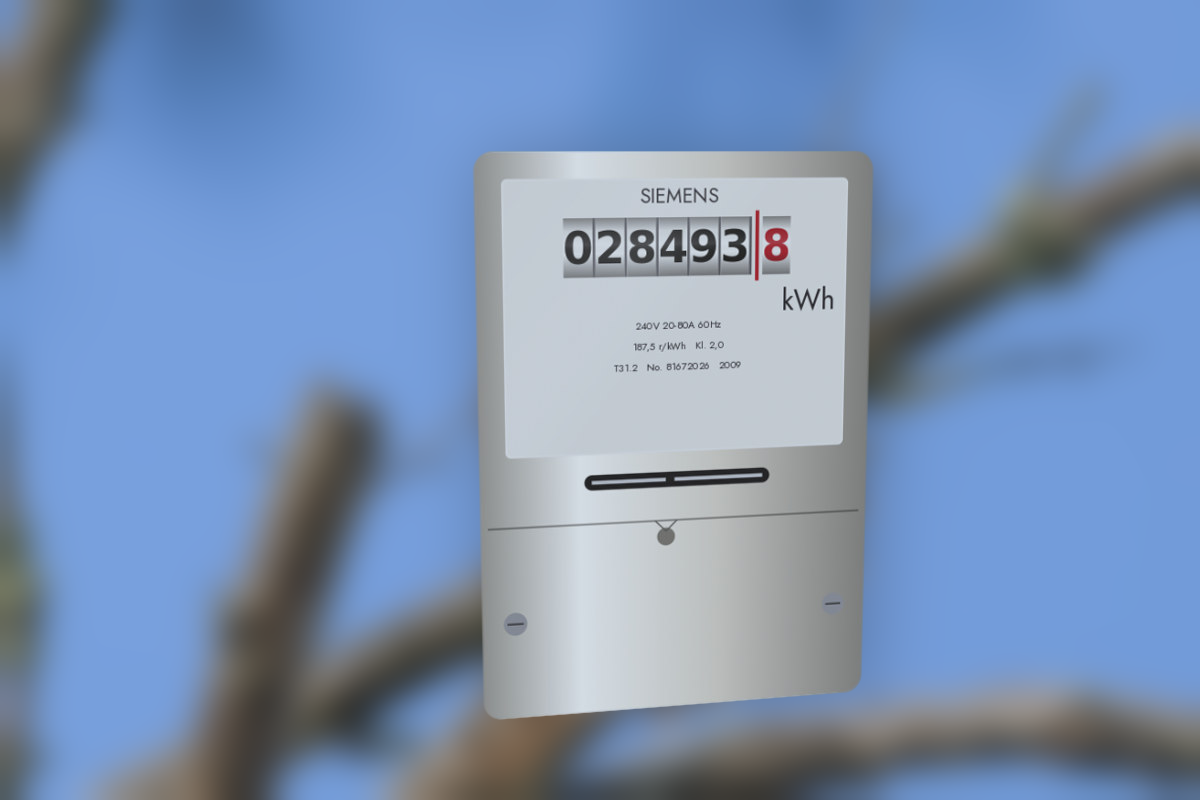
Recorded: 28493.8 kWh
